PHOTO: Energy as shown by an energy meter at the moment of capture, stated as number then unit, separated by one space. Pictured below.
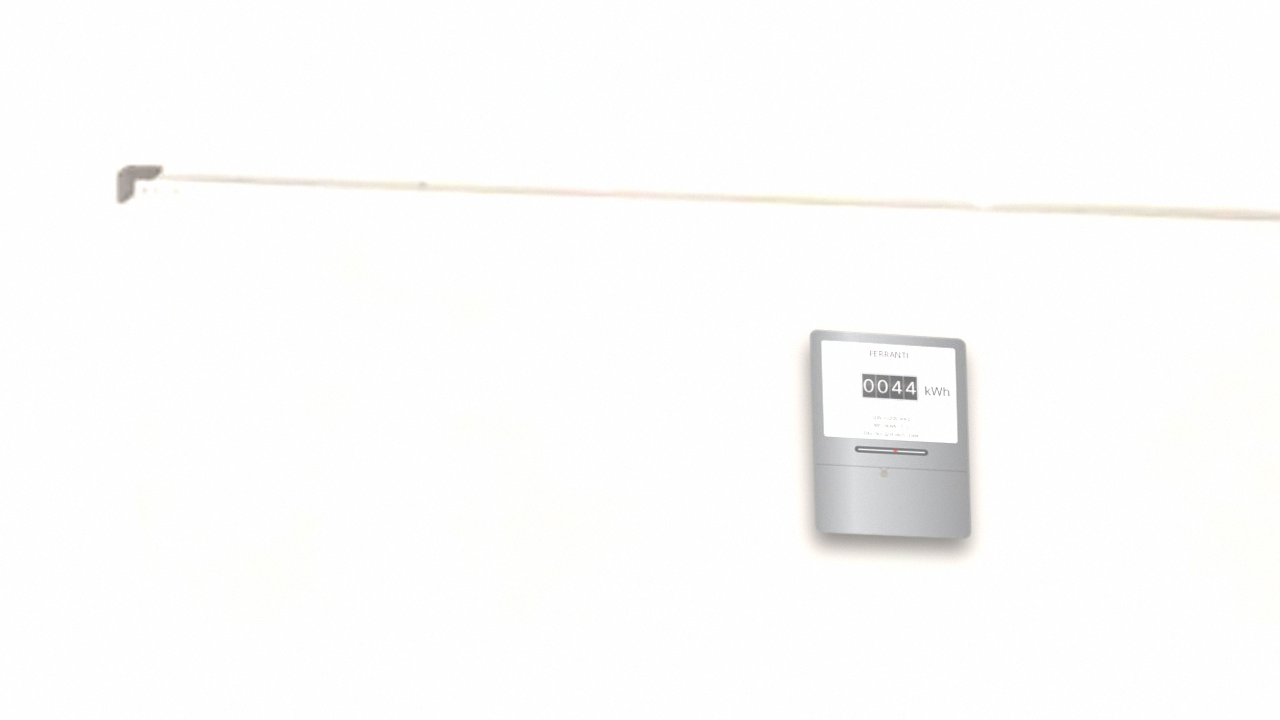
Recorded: 44 kWh
